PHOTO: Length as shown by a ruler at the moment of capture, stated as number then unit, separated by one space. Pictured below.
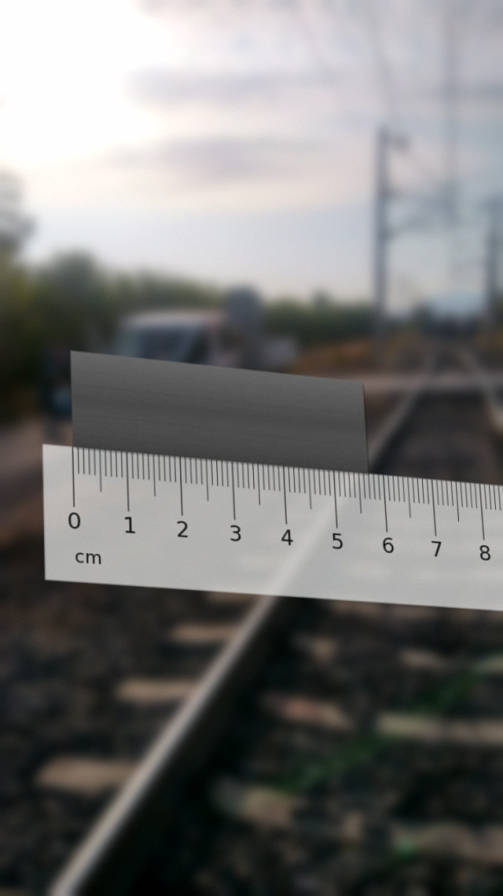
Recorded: 5.7 cm
